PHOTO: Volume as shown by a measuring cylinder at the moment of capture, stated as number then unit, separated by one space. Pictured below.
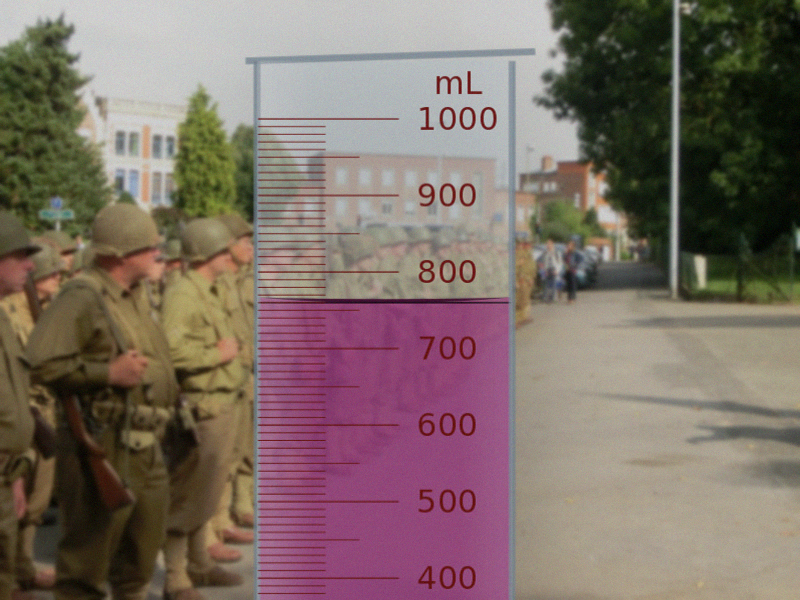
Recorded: 760 mL
